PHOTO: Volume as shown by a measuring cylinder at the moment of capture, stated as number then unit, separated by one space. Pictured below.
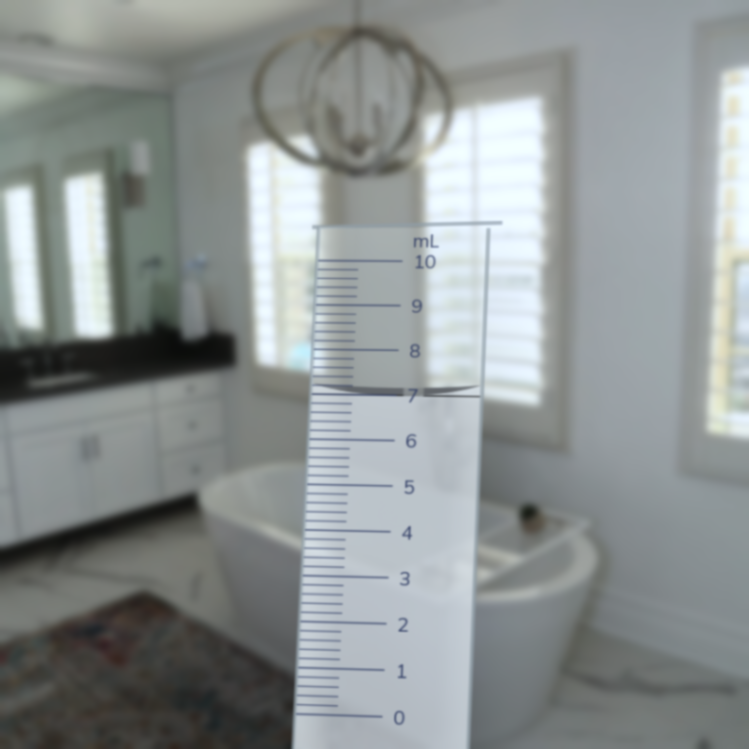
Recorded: 7 mL
